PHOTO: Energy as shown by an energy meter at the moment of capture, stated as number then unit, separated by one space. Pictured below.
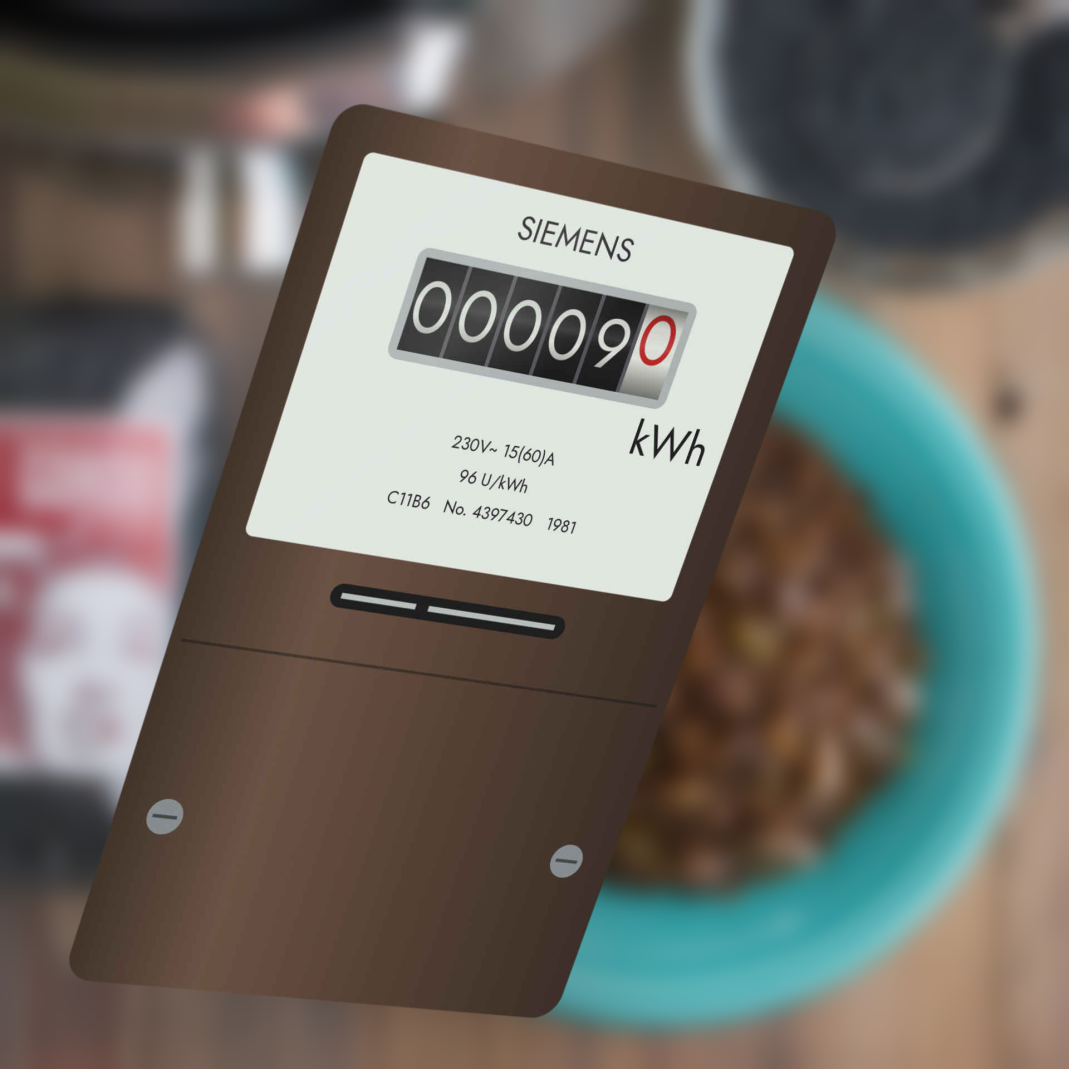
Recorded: 9.0 kWh
